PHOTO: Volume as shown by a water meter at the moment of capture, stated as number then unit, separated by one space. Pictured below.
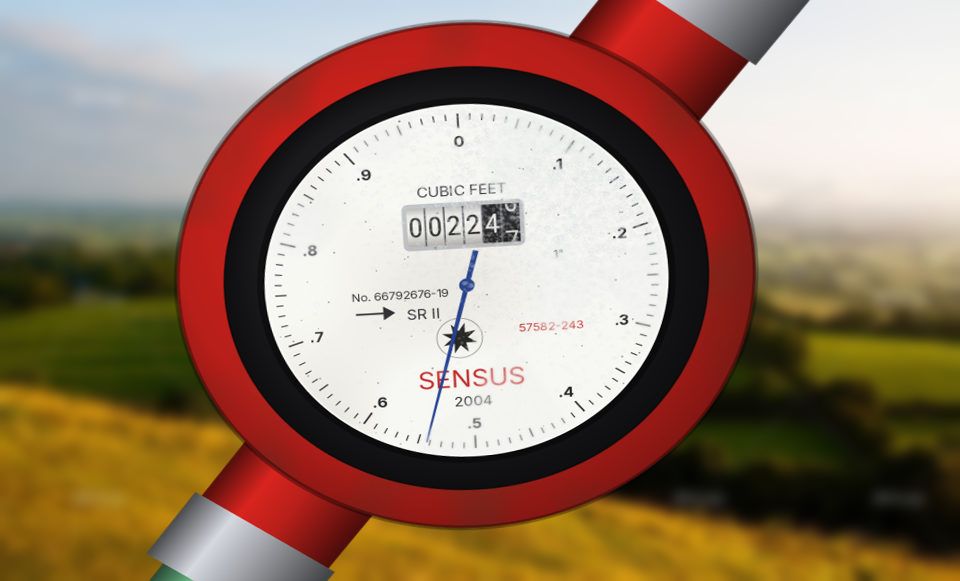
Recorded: 2246.54 ft³
